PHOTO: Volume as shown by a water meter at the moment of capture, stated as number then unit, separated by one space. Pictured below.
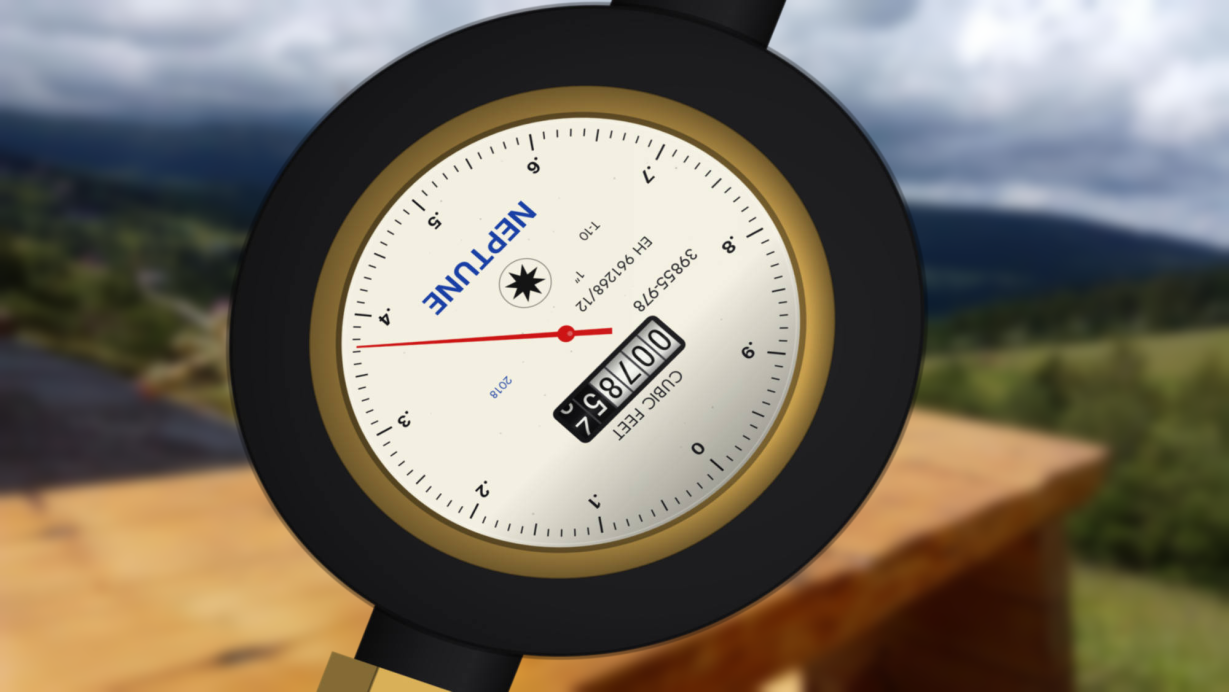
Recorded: 7852.37 ft³
